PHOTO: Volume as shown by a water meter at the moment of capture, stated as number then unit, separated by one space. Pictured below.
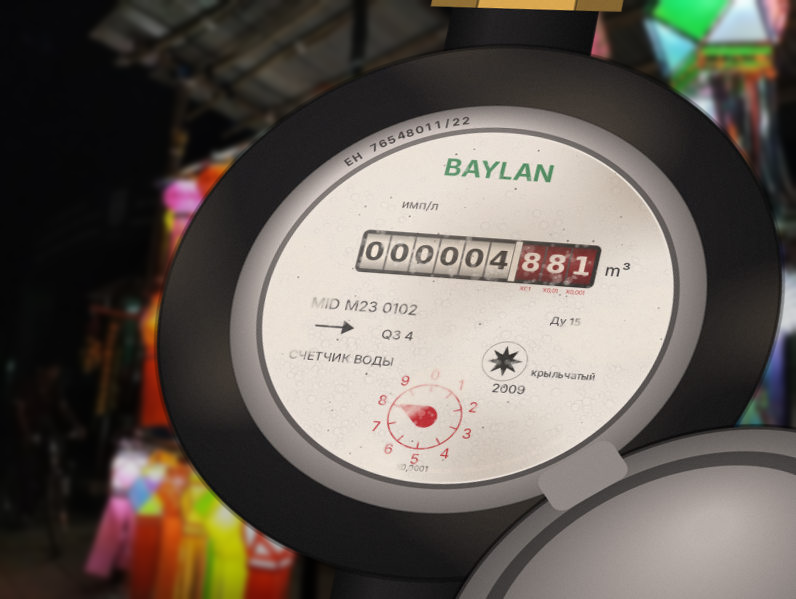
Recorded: 4.8818 m³
